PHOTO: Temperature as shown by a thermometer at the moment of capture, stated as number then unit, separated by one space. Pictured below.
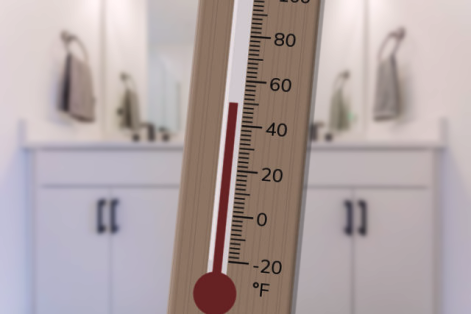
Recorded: 50 °F
